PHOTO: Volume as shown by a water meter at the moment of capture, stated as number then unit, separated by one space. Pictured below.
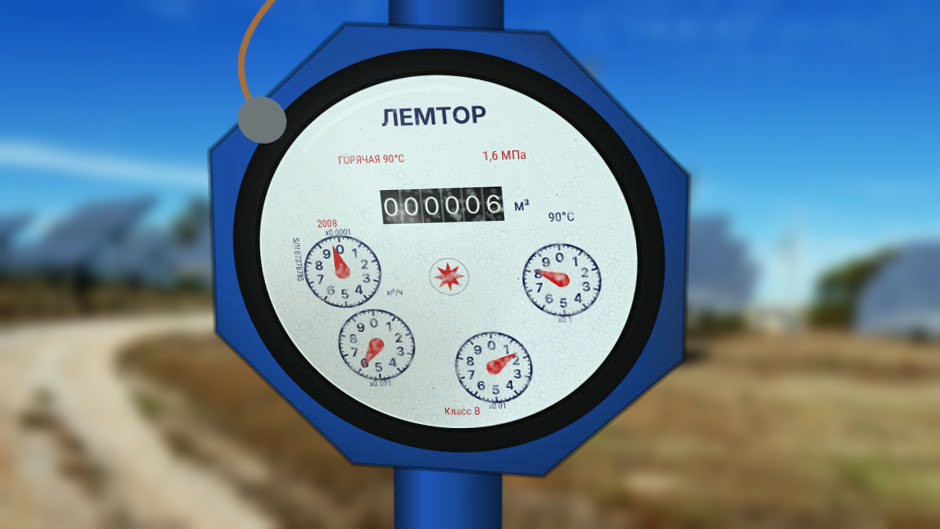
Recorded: 6.8159 m³
